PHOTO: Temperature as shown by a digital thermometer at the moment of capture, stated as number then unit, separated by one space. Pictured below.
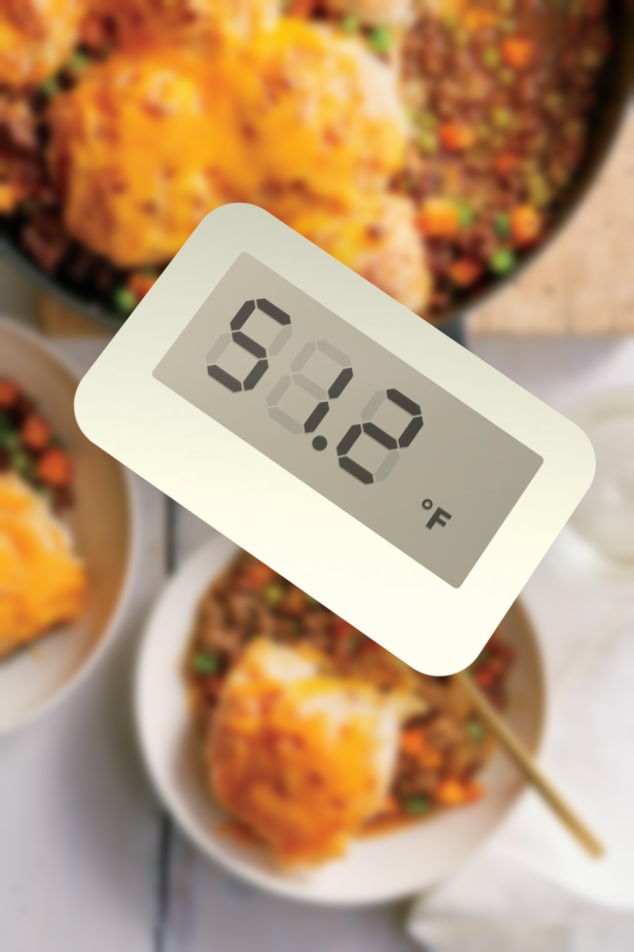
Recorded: 51.2 °F
